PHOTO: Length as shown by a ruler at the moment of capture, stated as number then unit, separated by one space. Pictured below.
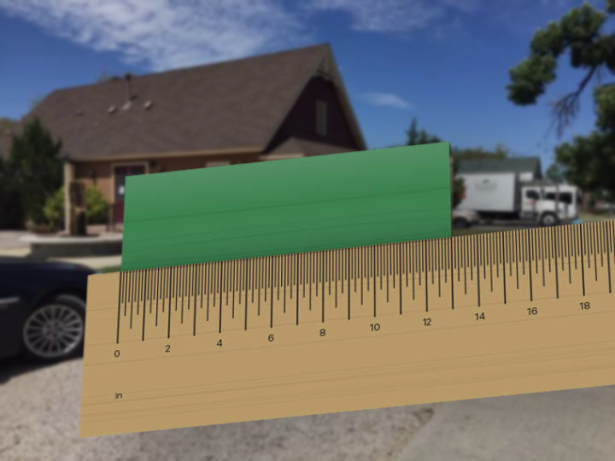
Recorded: 13 in
